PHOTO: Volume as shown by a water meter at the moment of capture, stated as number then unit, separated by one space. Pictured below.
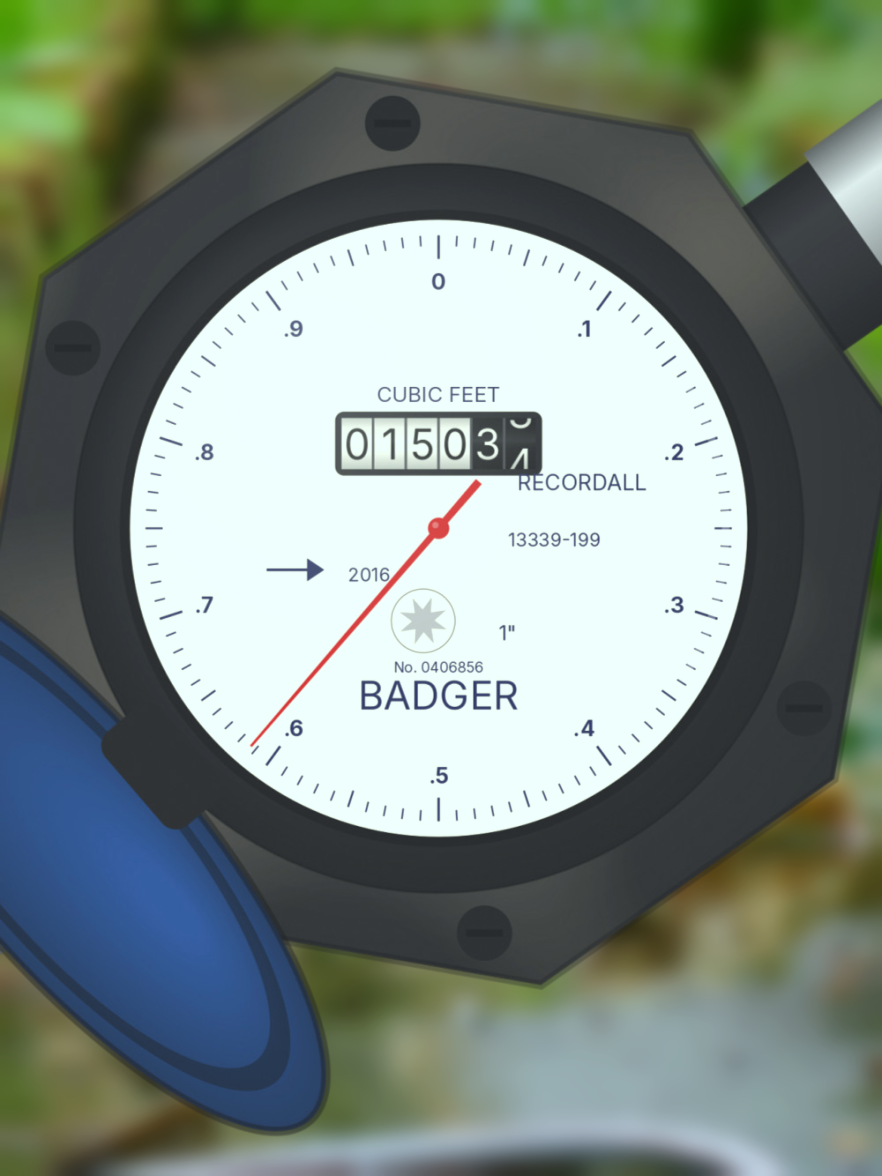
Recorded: 15033.61 ft³
